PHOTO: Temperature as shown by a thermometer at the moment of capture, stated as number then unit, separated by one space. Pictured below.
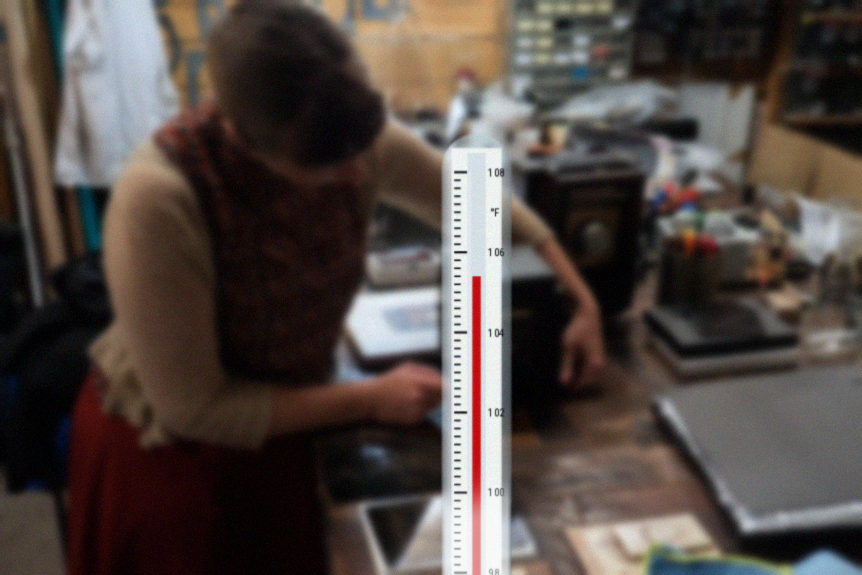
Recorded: 105.4 °F
